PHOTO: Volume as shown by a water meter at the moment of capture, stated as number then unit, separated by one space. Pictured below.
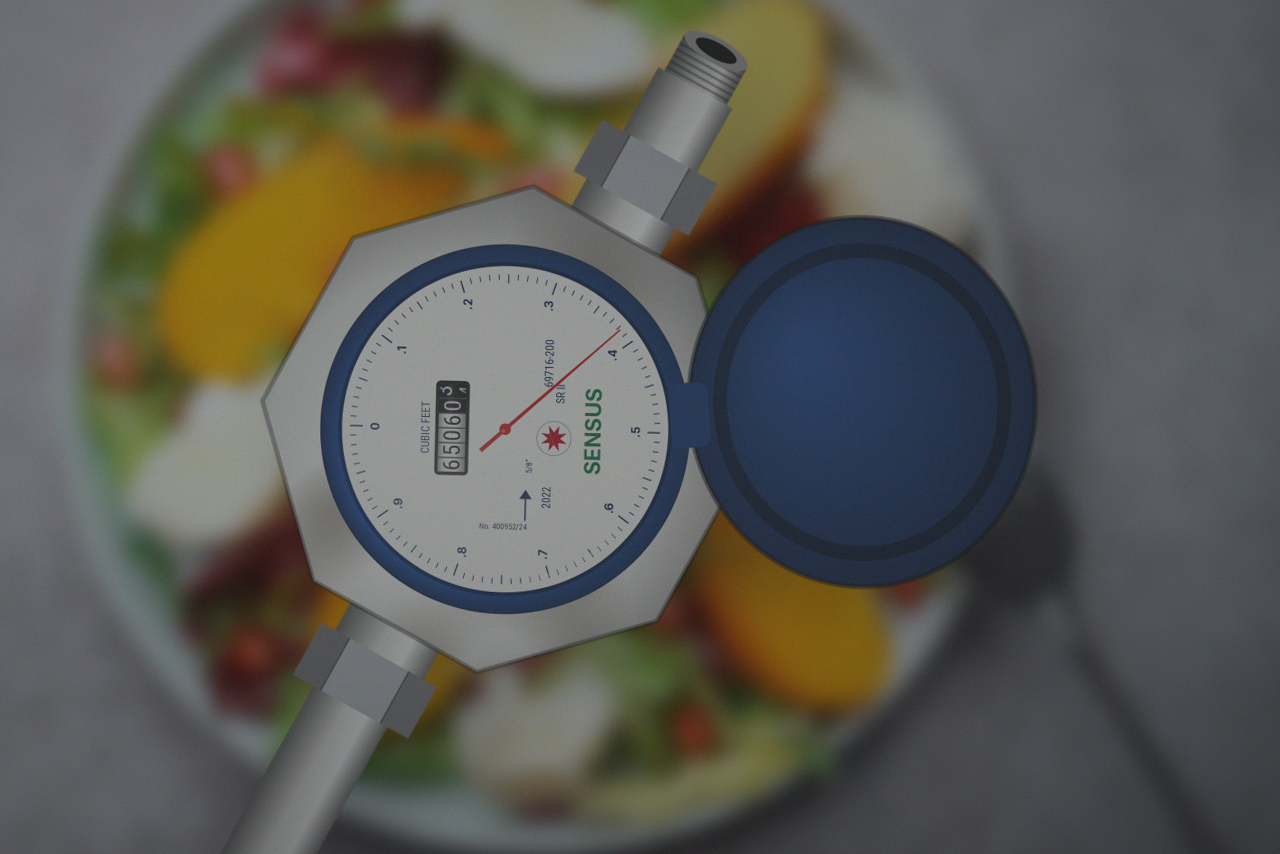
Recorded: 650603.38 ft³
